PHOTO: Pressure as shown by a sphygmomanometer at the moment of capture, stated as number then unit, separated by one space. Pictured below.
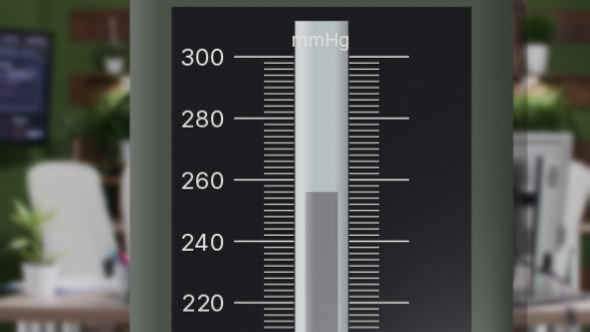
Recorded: 256 mmHg
